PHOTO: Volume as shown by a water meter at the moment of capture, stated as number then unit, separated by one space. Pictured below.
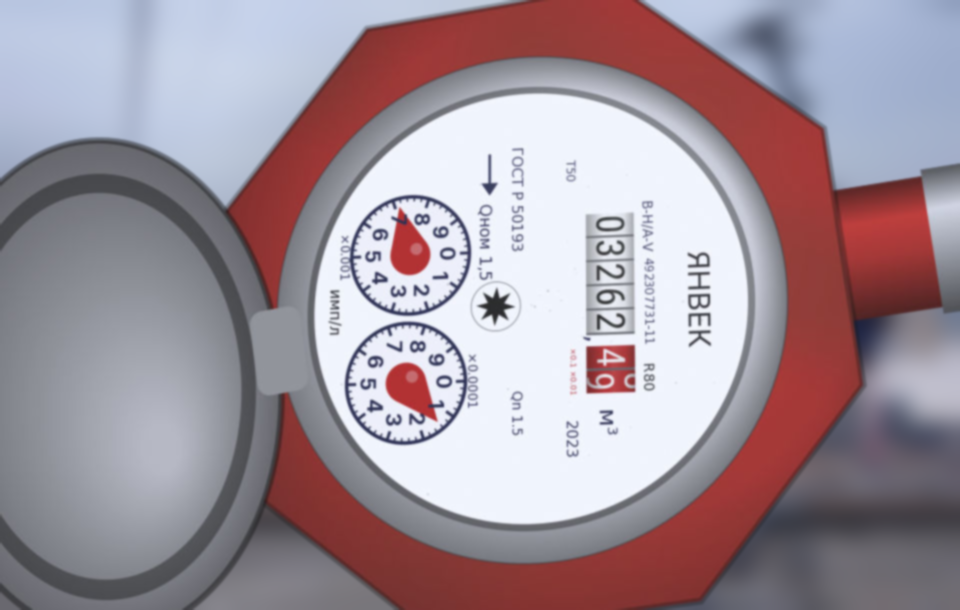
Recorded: 3262.4871 m³
